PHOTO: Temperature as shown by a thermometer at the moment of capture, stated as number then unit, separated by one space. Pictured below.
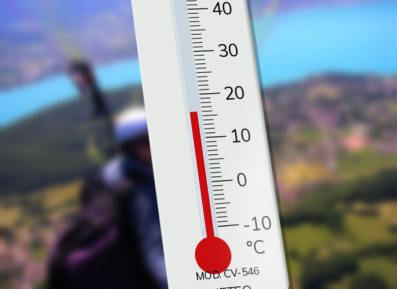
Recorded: 16 °C
